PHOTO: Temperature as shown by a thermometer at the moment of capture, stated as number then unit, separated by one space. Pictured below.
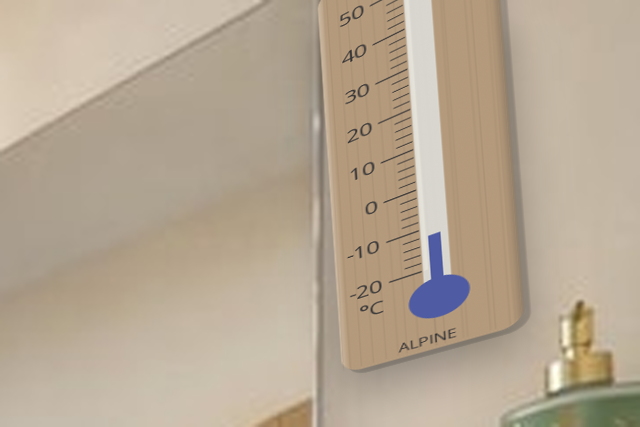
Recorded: -12 °C
